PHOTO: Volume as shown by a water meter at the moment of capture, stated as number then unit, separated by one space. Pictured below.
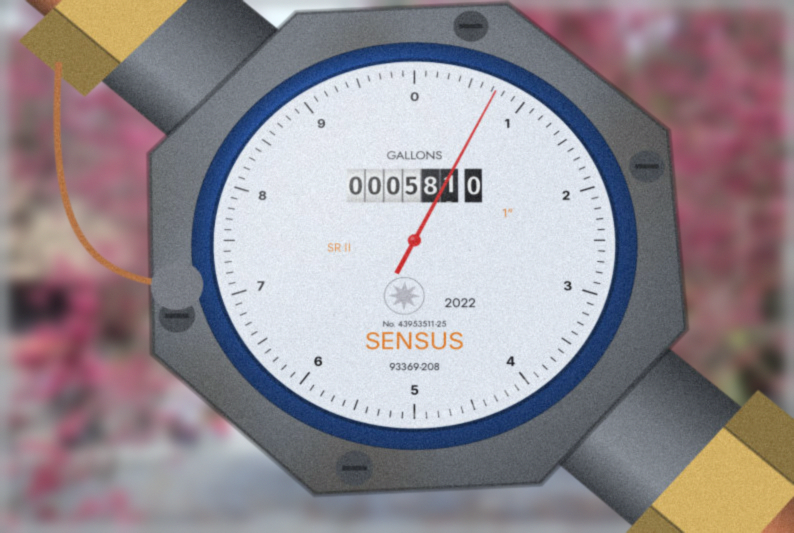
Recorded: 5810.7 gal
